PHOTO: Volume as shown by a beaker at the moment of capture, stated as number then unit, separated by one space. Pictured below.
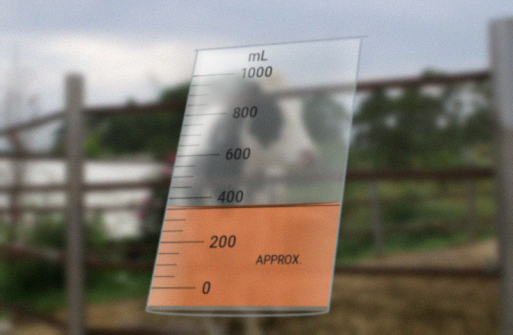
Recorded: 350 mL
